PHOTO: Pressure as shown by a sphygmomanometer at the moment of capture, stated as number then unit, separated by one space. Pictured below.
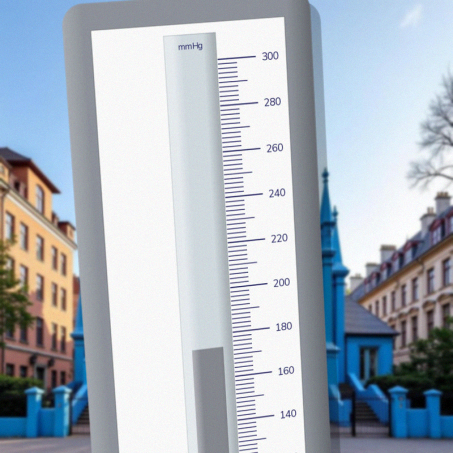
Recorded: 174 mmHg
